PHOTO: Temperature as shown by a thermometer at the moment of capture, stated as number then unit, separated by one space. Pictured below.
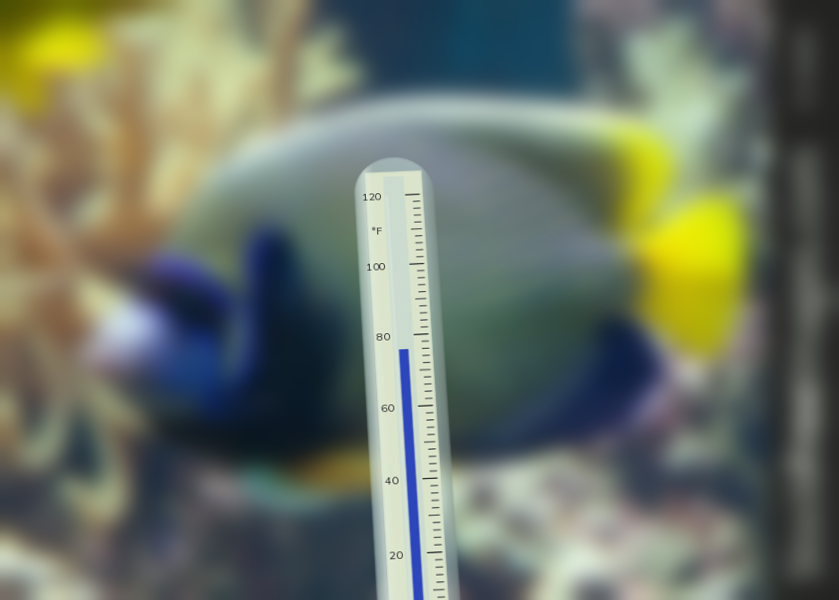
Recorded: 76 °F
